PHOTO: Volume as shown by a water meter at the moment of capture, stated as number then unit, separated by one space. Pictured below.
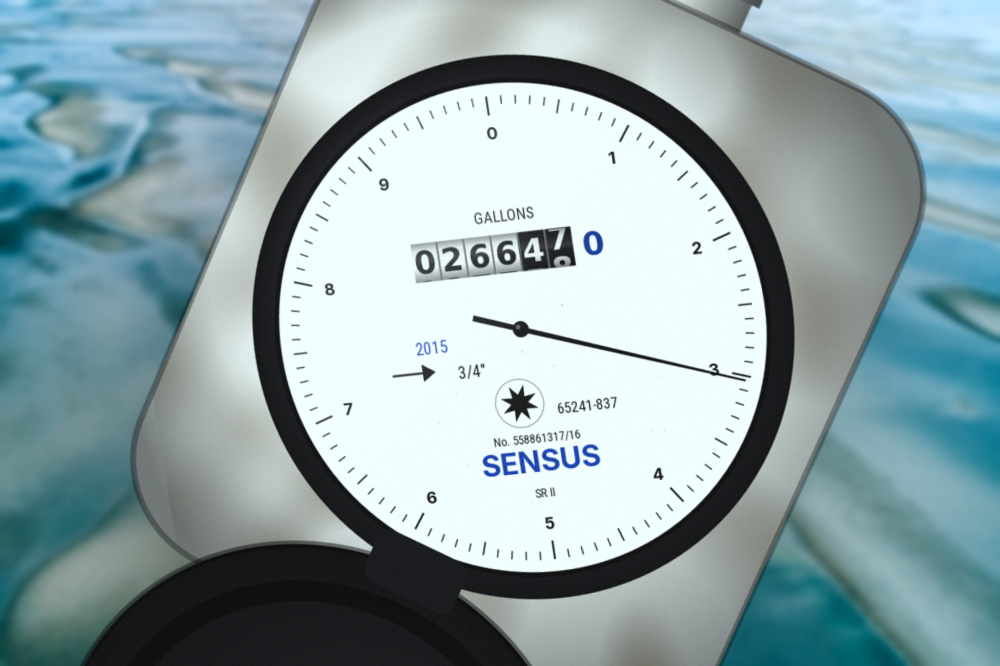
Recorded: 266473.0 gal
